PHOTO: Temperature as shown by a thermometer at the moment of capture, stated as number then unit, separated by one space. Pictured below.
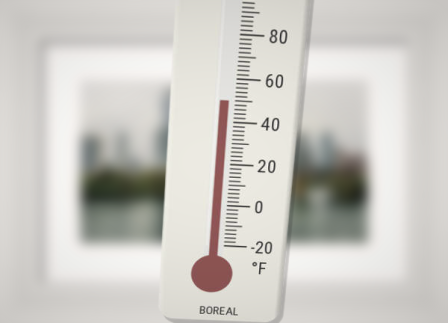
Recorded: 50 °F
